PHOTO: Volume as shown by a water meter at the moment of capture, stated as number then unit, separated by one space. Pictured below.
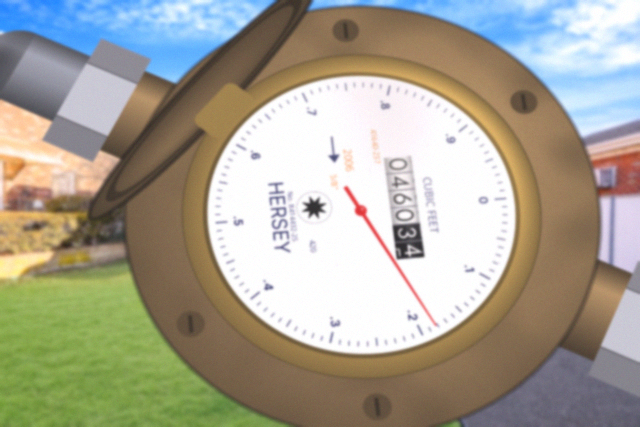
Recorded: 46034.18 ft³
